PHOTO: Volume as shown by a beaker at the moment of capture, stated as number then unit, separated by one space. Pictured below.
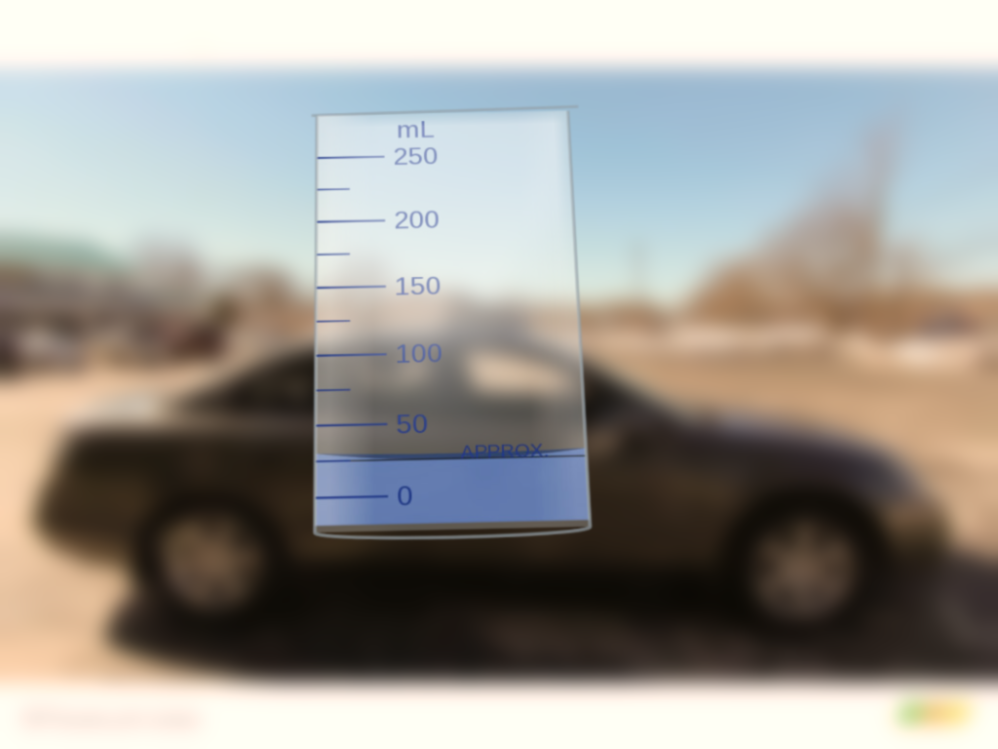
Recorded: 25 mL
